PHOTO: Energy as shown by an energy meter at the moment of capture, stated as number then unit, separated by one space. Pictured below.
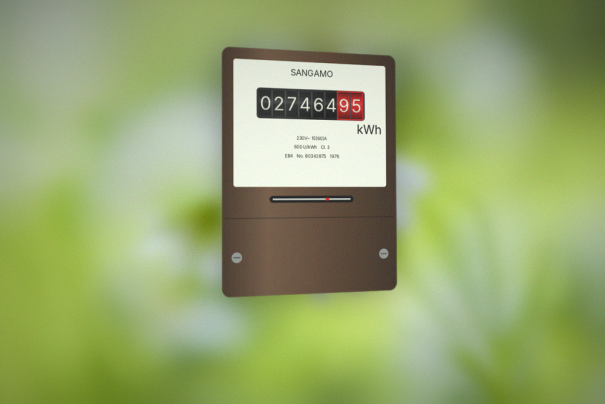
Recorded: 27464.95 kWh
